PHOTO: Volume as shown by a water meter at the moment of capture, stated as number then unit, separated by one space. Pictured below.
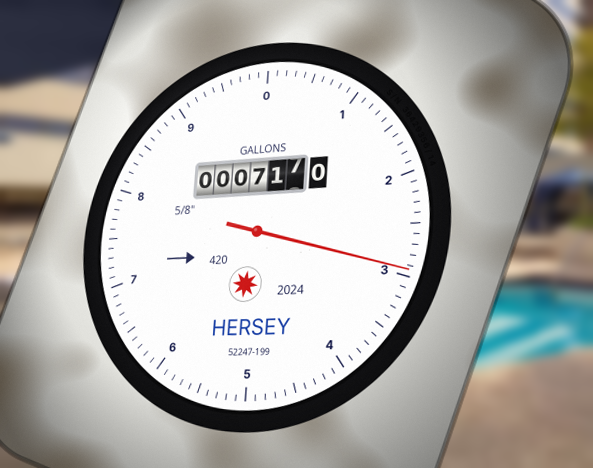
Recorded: 7172.9 gal
